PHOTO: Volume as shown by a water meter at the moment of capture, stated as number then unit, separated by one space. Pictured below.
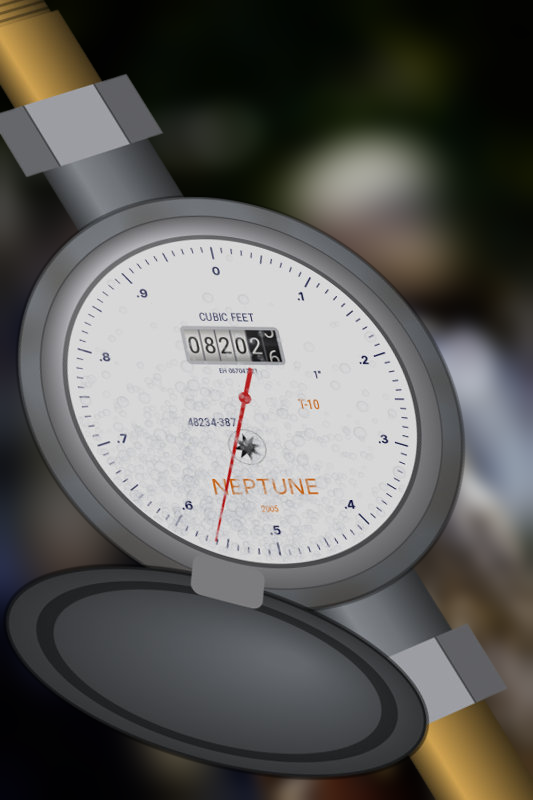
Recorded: 82025.56 ft³
